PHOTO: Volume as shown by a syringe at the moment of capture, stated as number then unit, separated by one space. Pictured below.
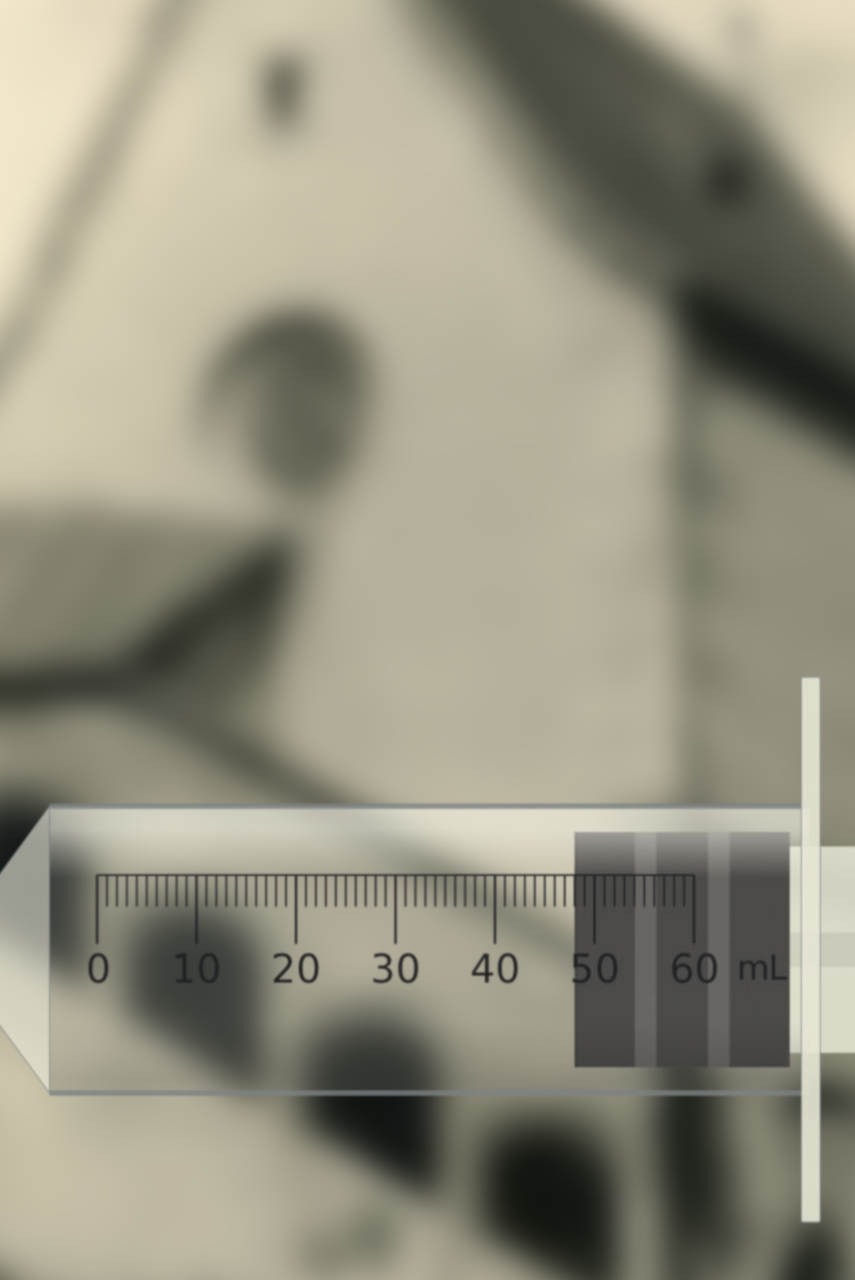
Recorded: 48 mL
